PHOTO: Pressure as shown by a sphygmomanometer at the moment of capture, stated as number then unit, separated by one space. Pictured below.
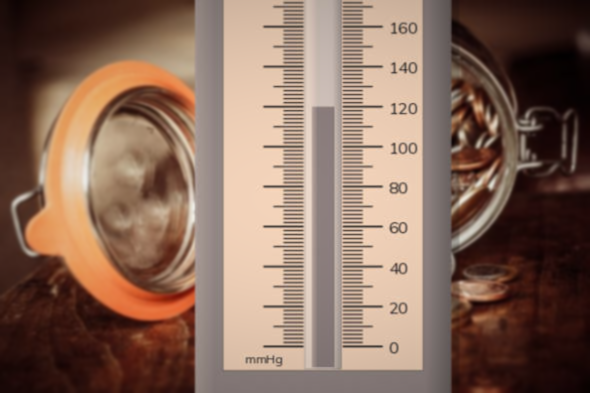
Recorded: 120 mmHg
